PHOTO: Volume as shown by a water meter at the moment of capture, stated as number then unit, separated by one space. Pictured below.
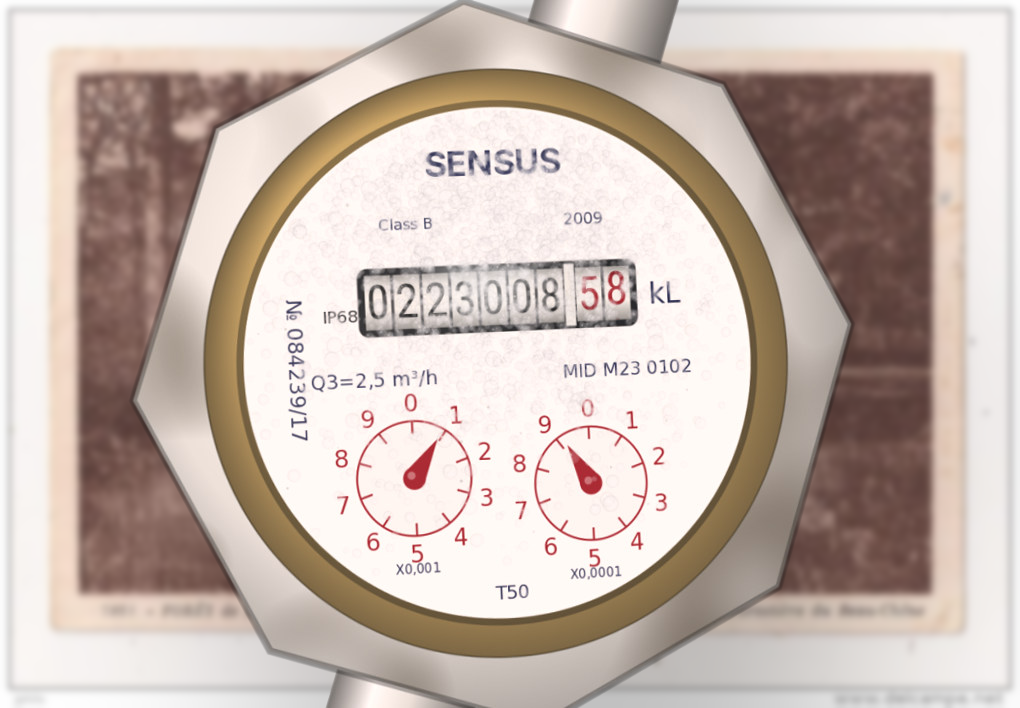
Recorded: 223008.5809 kL
